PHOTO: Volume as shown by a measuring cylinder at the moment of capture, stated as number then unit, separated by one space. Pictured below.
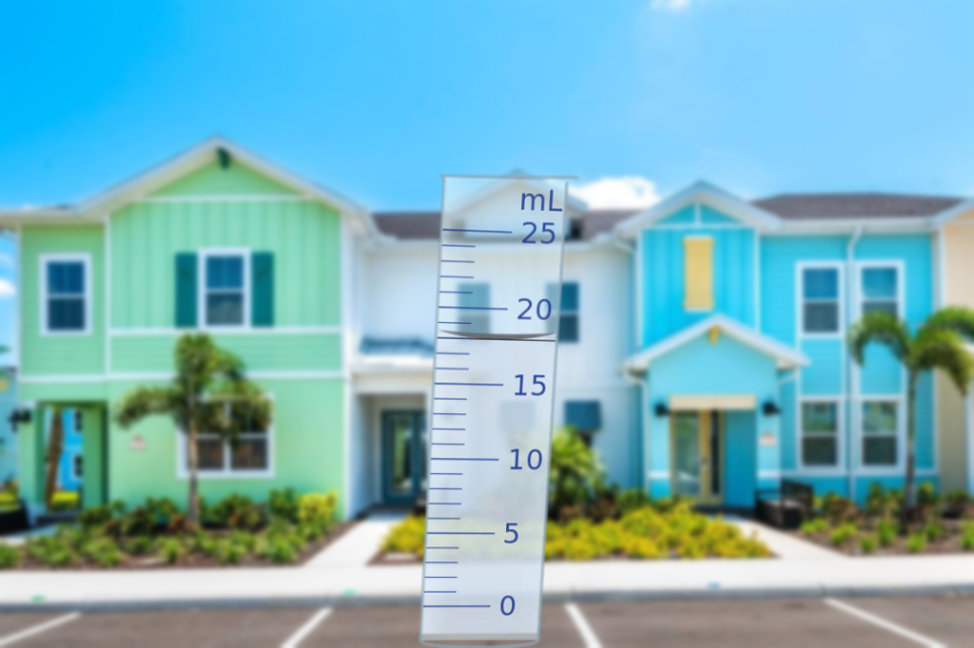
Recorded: 18 mL
